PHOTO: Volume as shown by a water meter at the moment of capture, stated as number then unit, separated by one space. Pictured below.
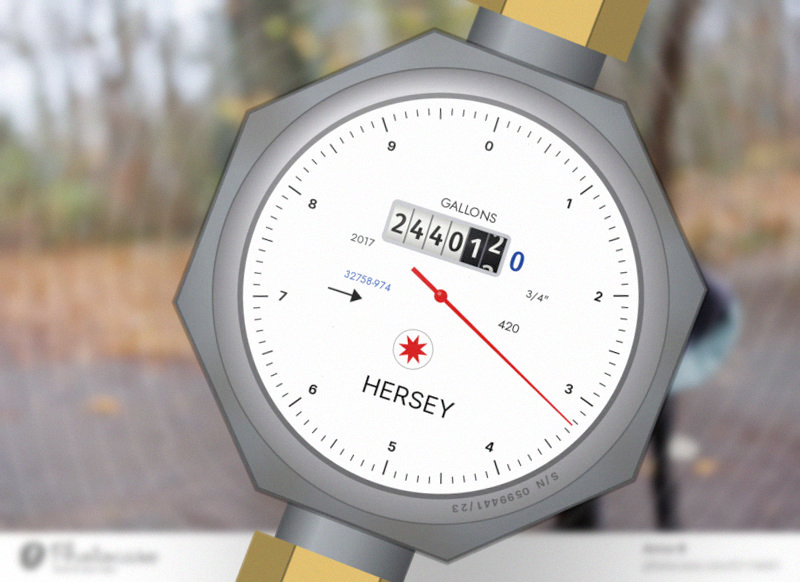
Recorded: 2440123.2 gal
